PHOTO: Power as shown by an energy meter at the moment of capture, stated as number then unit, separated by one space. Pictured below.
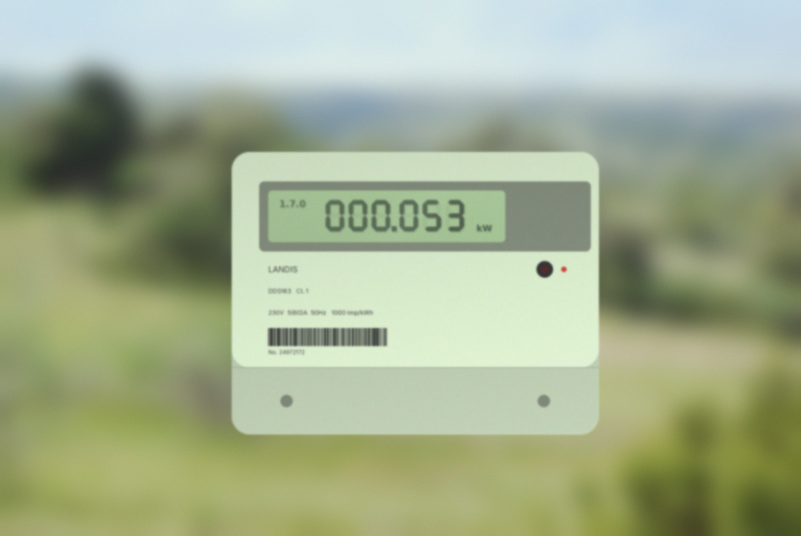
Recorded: 0.053 kW
